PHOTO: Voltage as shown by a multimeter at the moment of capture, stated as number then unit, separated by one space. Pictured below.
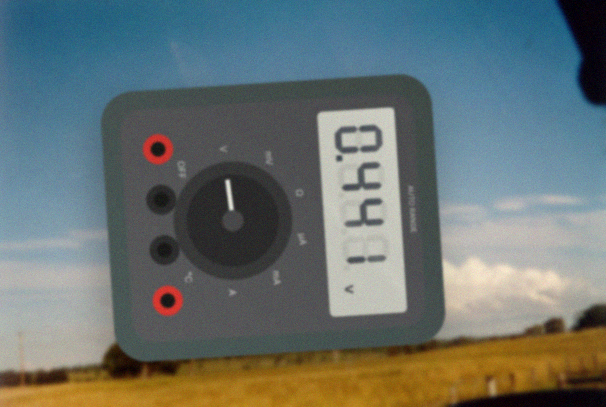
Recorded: 0.441 V
